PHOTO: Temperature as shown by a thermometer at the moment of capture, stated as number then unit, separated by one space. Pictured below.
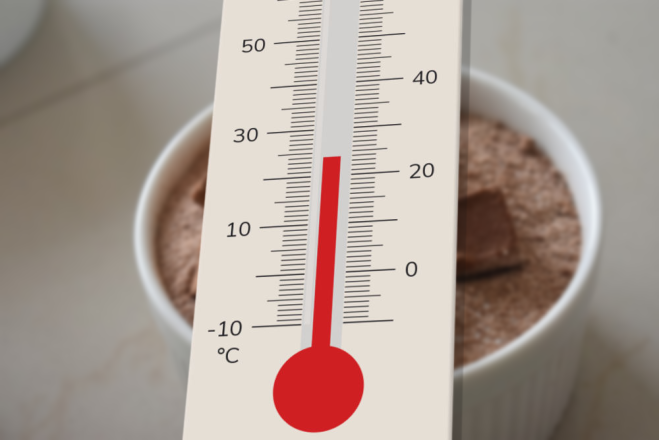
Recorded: 24 °C
